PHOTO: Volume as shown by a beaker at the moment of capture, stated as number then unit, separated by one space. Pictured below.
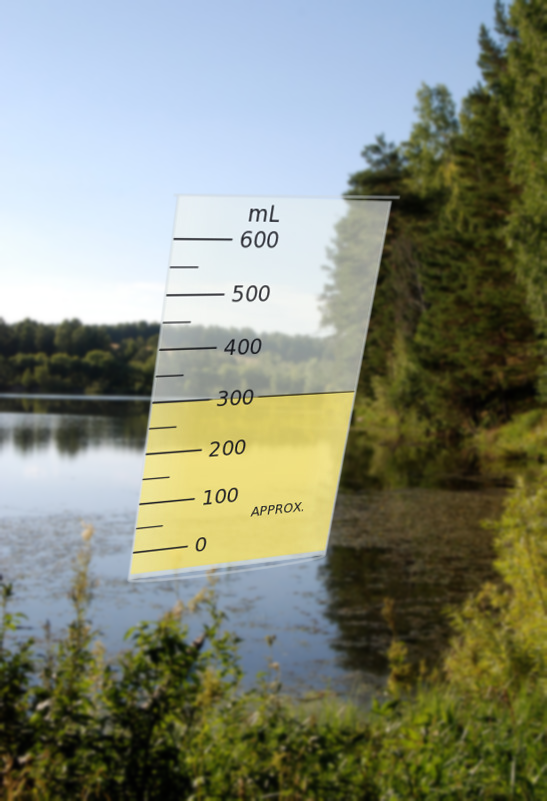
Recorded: 300 mL
